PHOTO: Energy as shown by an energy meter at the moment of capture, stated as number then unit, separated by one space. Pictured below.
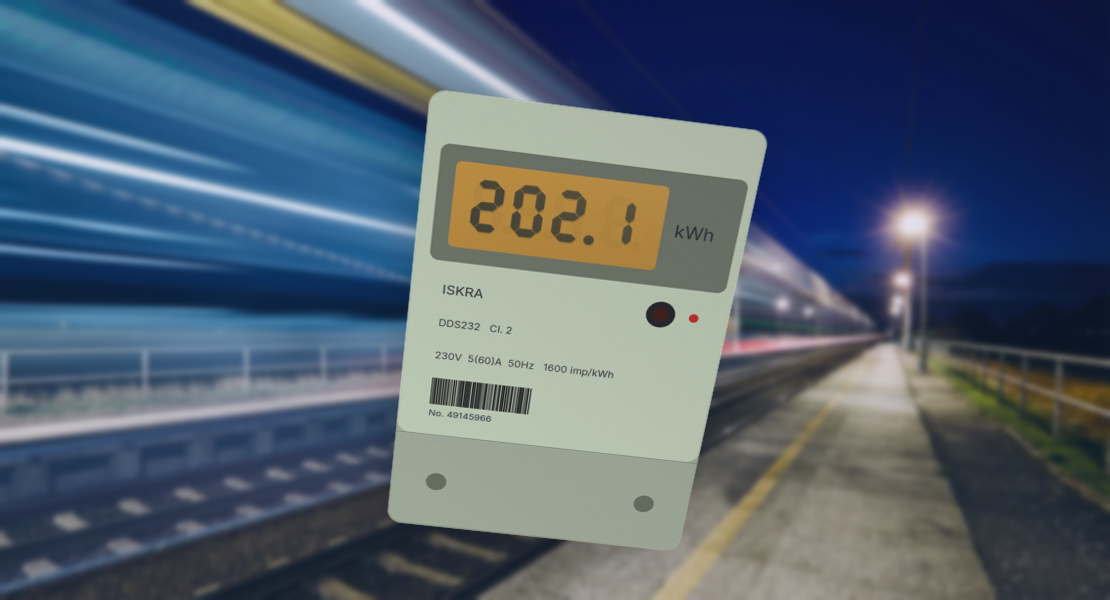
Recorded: 202.1 kWh
